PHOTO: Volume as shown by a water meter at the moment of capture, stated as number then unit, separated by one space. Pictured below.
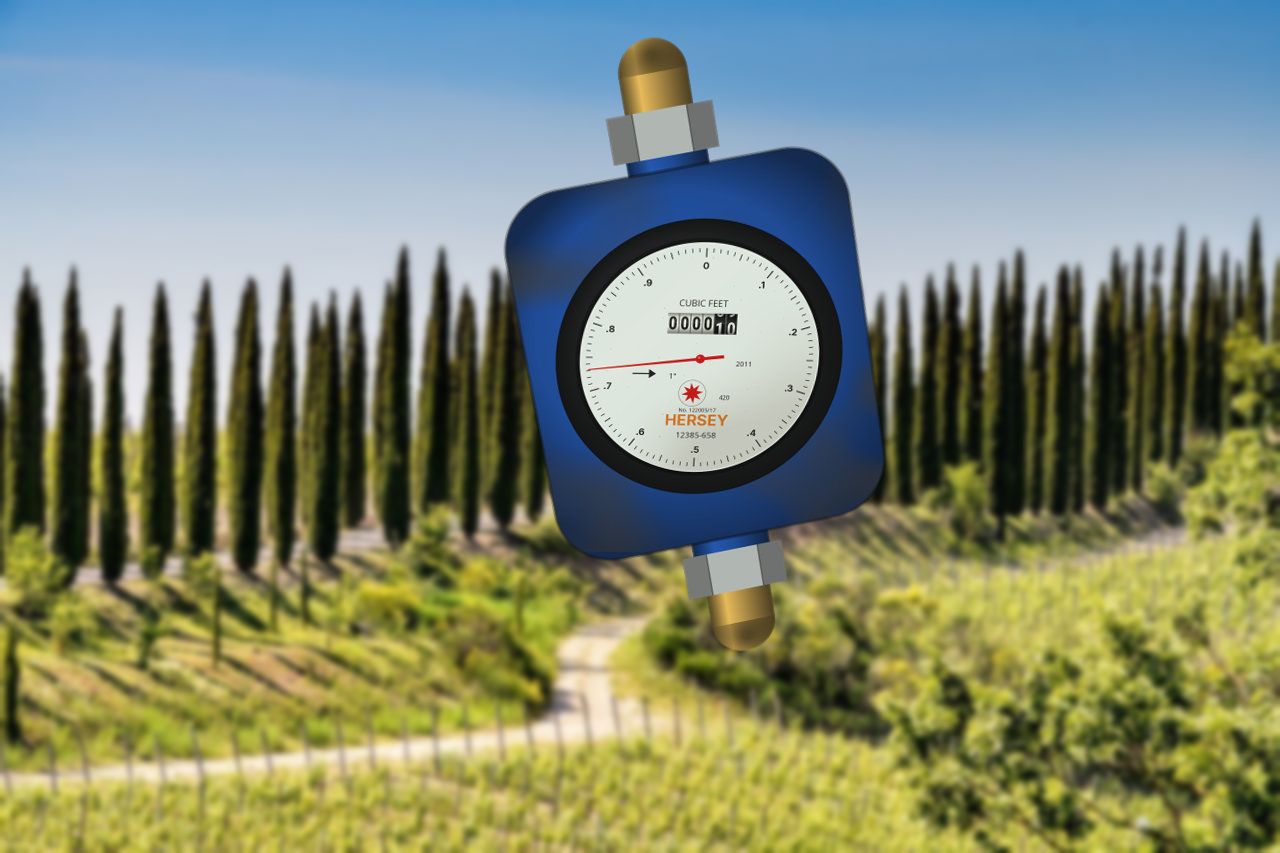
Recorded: 9.73 ft³
